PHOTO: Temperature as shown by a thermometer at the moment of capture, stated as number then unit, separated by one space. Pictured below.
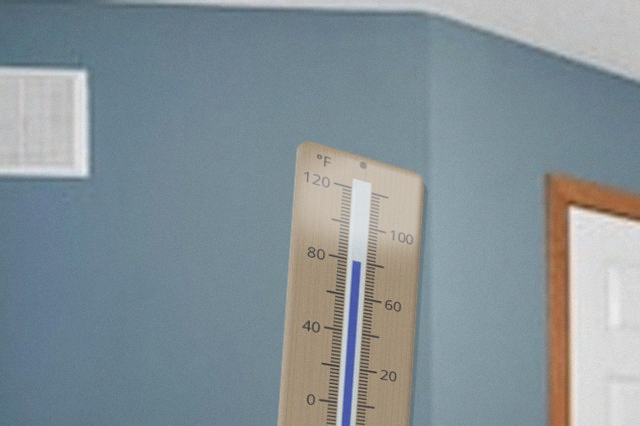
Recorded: 80 °F
